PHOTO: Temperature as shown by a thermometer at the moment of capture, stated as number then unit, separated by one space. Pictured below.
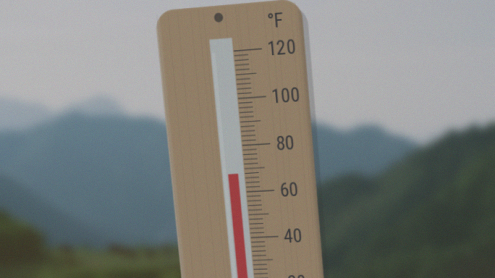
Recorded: 68 °F
